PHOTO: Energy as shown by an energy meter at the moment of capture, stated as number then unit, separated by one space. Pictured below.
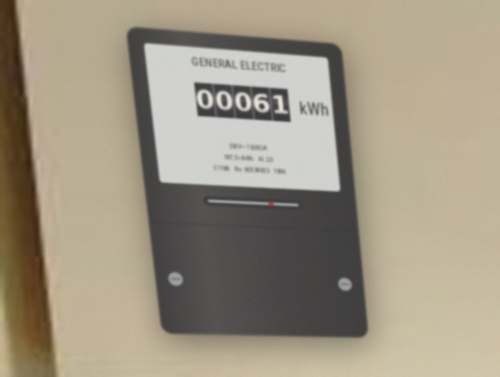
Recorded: 61 kWh
